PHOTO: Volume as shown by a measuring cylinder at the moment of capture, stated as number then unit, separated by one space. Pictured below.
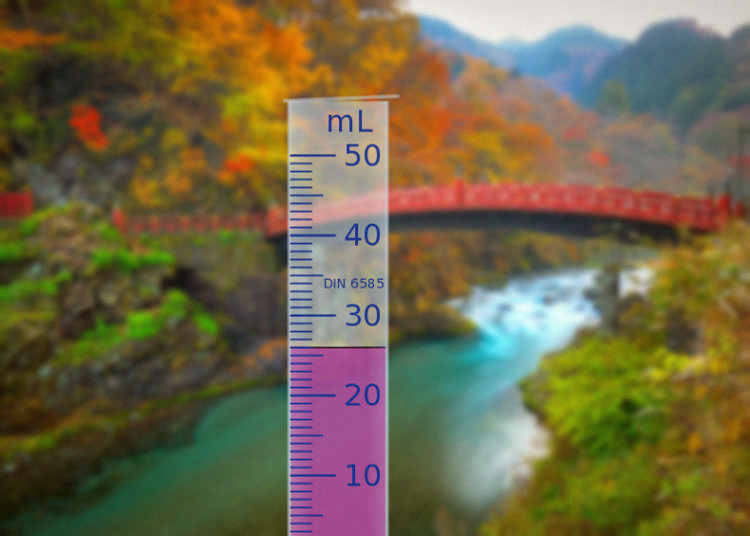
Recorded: 26 mL
